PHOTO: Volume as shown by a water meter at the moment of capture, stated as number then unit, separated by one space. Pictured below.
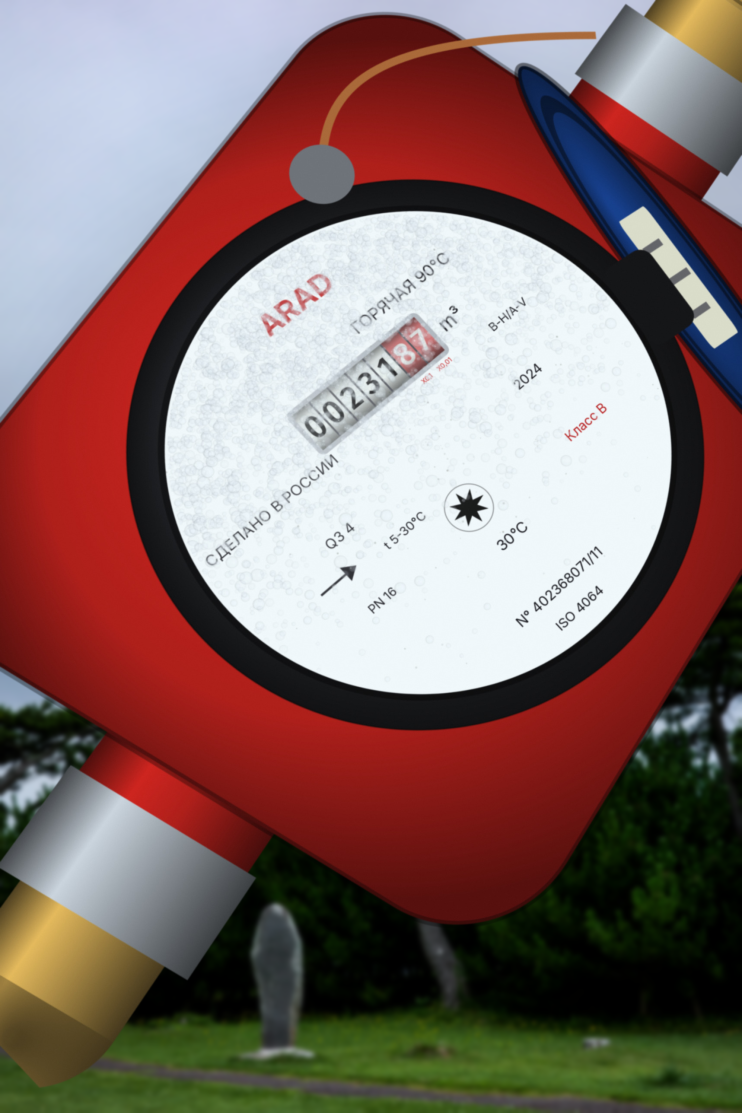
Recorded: 231.87 m³
